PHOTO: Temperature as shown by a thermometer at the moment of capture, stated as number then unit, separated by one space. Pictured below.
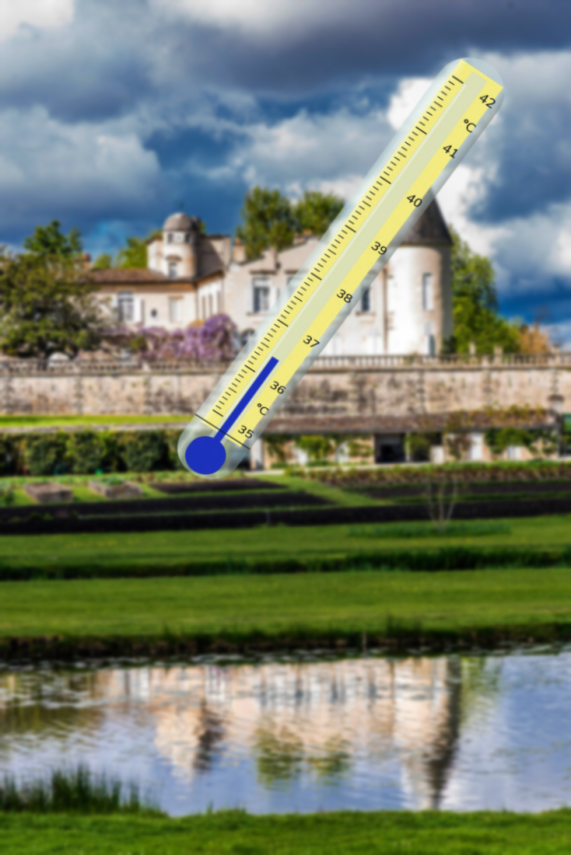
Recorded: 36.4 °C
